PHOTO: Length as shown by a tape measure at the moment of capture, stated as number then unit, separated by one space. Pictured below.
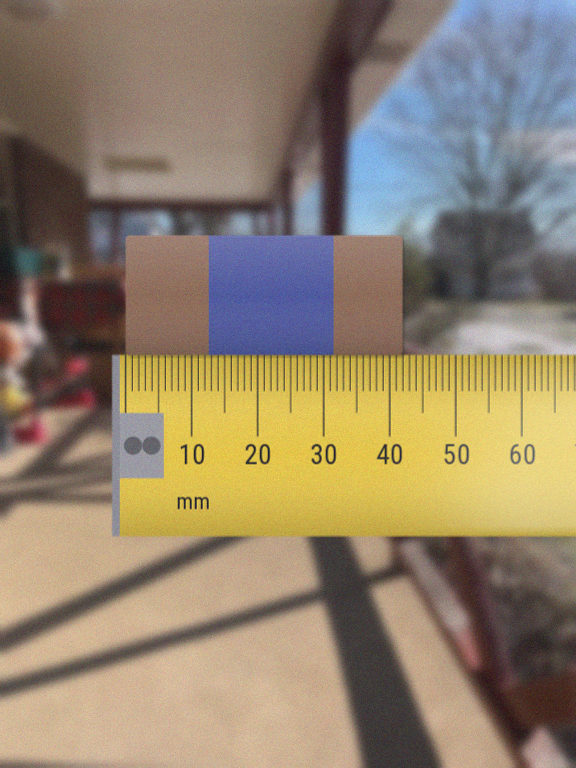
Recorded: 42 mm
